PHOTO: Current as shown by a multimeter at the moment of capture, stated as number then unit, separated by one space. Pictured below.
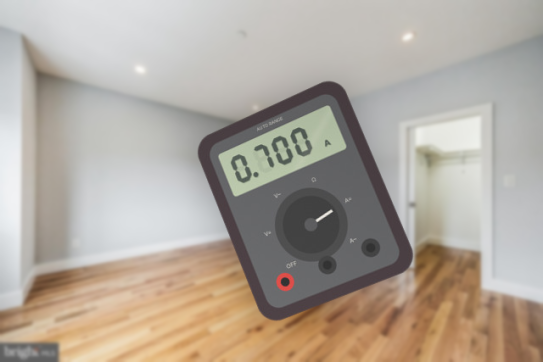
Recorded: 0.700 A
